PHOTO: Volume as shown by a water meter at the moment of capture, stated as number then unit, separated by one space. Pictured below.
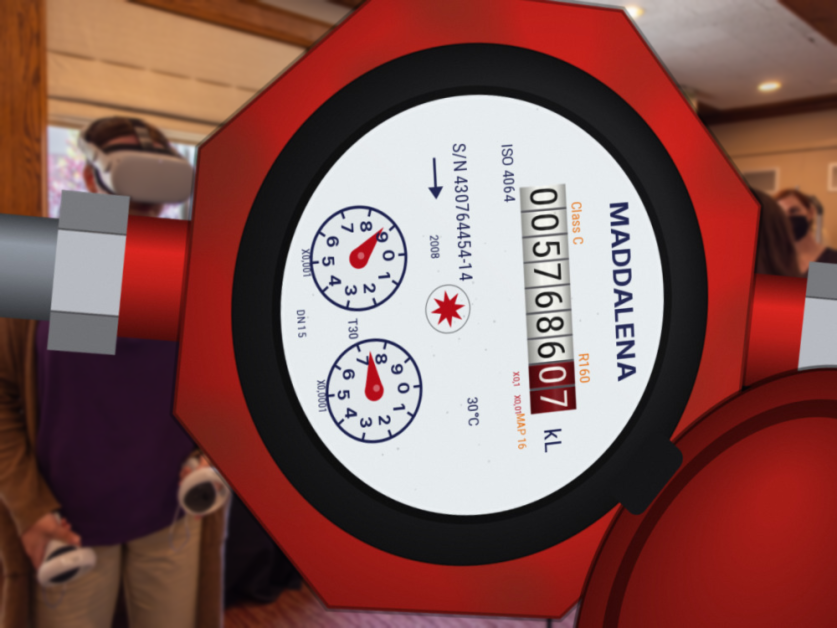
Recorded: 57686.0787 kL
